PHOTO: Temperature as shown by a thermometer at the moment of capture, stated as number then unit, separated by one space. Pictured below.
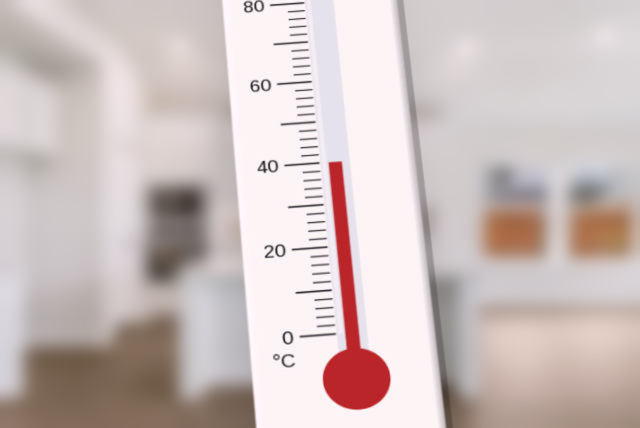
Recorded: 40 °C
